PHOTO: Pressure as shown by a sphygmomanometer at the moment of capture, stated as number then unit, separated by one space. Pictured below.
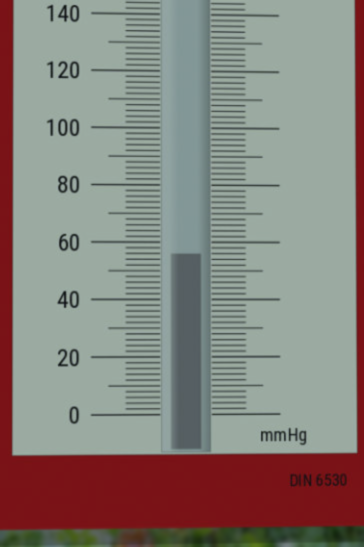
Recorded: 56 mmHg
